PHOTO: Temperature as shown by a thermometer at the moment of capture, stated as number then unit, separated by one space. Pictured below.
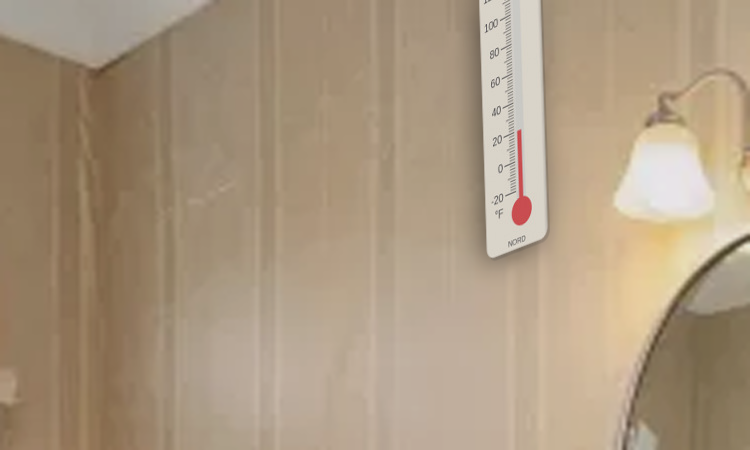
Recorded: 20 °F
